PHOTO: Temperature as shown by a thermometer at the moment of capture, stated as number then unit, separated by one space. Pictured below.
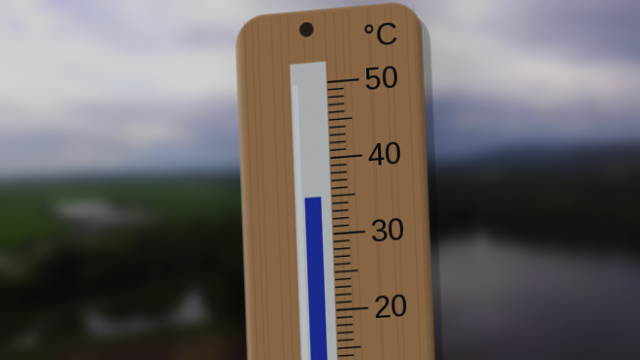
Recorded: 35 °C
